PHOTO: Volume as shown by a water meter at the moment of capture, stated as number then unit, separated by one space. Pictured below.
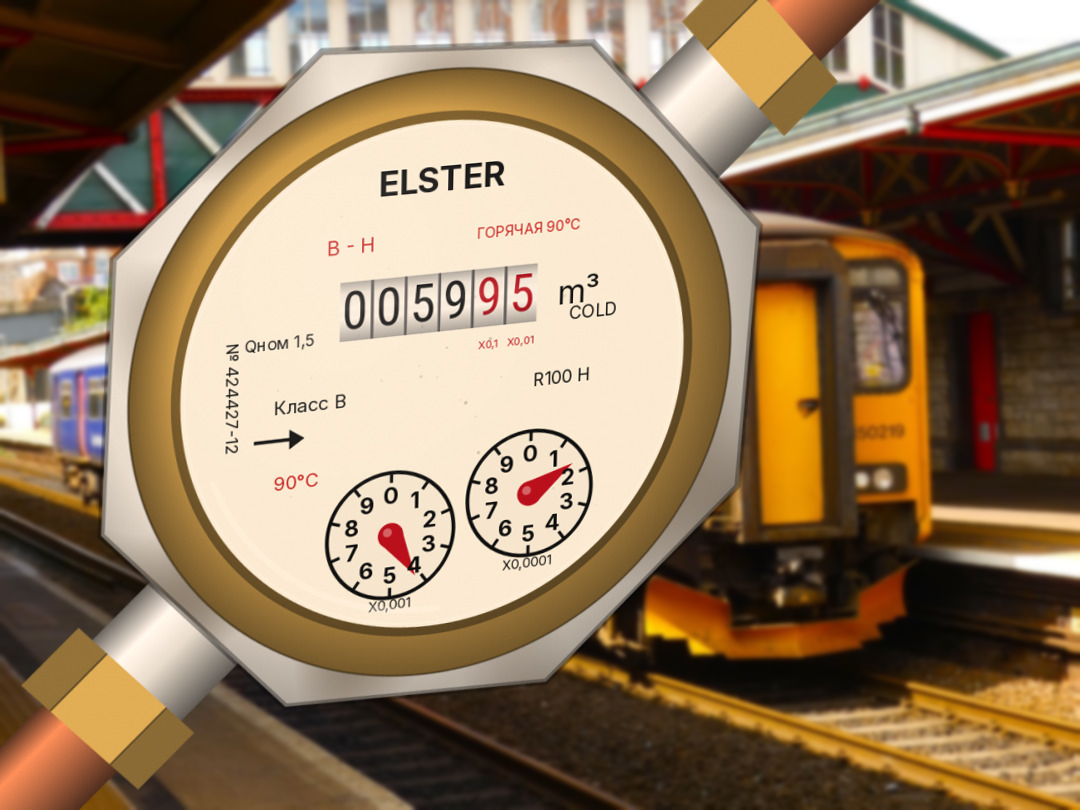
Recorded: 59.9541 m³
